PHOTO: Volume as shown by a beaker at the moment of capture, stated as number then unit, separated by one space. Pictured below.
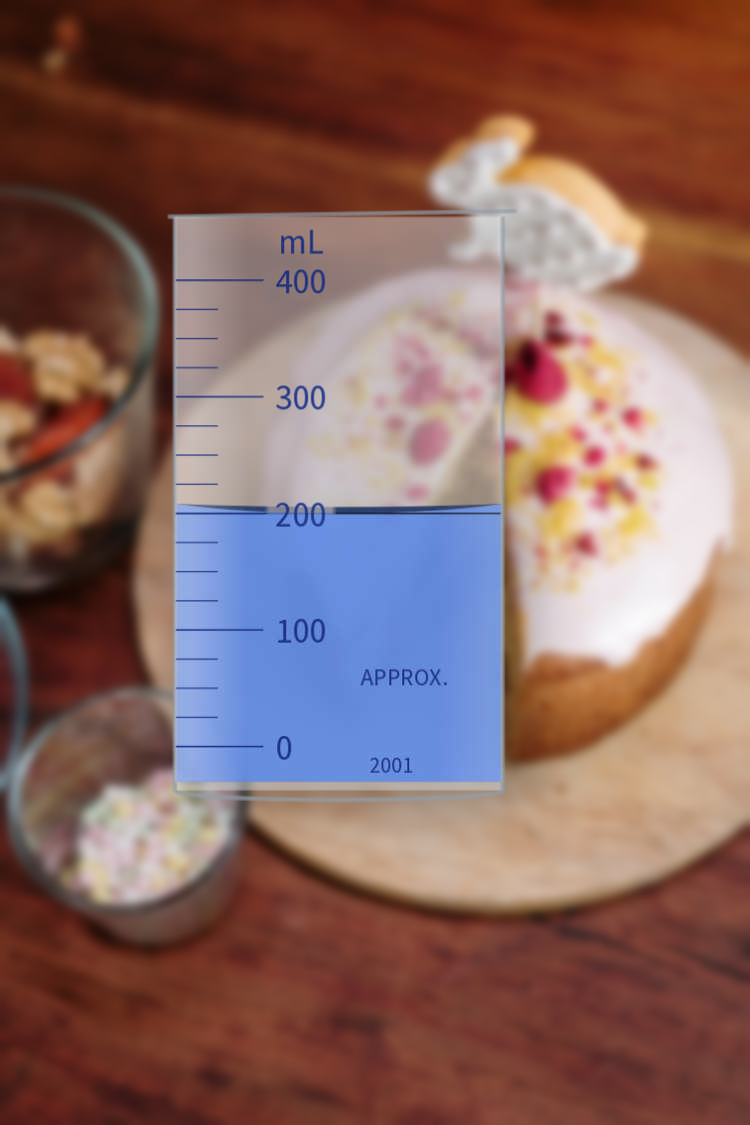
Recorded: 200 mL
